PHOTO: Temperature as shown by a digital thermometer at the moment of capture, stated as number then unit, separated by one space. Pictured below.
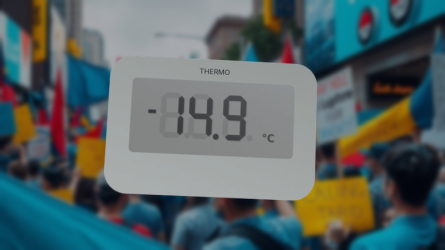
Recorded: -14.9 °C
